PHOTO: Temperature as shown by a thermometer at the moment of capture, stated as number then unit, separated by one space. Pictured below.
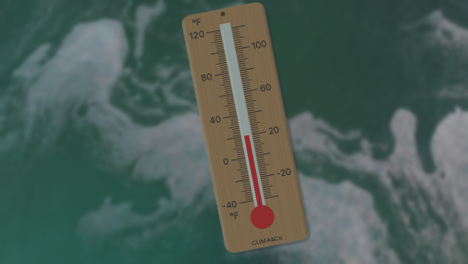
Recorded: 20 °F
